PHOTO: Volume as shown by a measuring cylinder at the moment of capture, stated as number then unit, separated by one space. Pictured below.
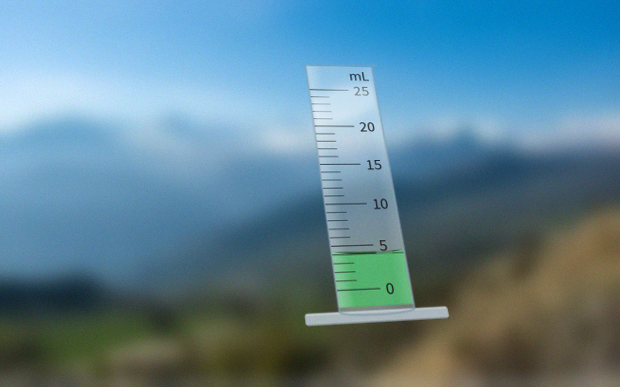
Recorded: 4 mL
